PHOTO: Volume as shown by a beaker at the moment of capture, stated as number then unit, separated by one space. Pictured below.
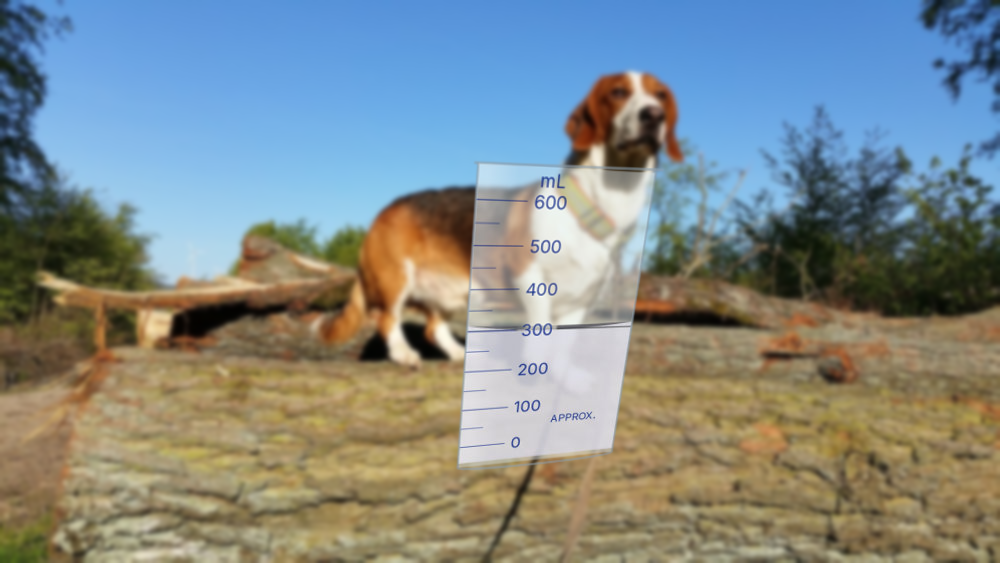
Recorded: 300 mL
